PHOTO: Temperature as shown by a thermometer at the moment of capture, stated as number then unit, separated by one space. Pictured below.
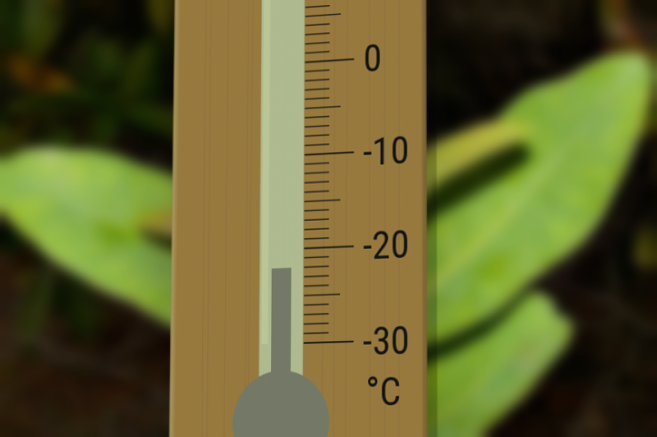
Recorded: -22 °C
